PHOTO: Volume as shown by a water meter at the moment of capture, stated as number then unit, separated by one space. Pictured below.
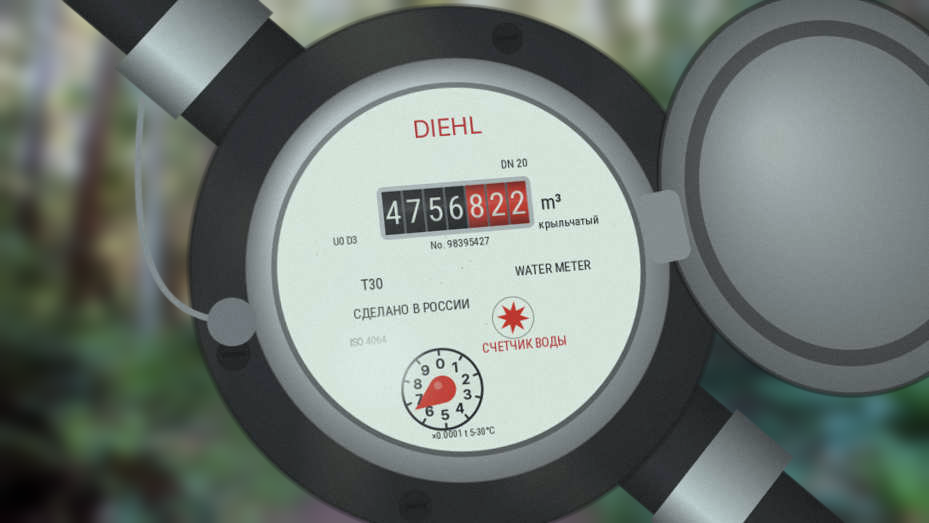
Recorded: 4756.8226 m³
